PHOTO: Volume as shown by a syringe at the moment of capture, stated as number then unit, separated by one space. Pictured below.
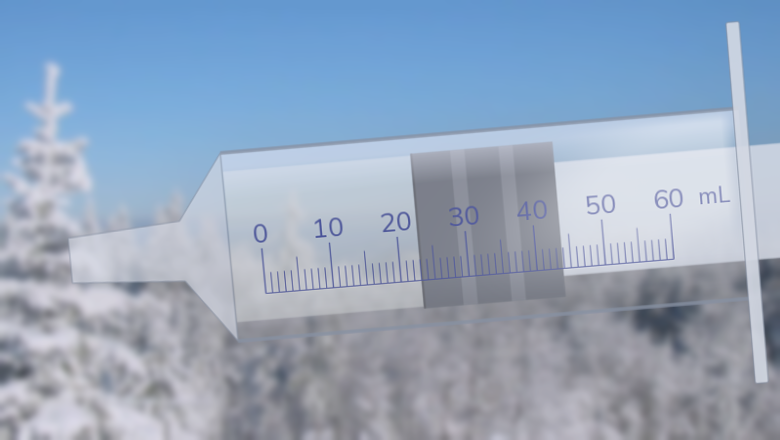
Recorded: 23 mL
